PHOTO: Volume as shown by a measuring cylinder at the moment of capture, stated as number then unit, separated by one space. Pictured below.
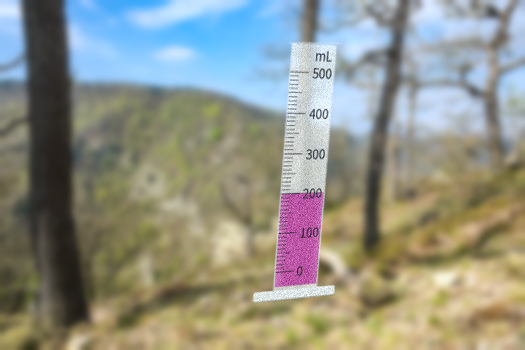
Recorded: 200 mL
